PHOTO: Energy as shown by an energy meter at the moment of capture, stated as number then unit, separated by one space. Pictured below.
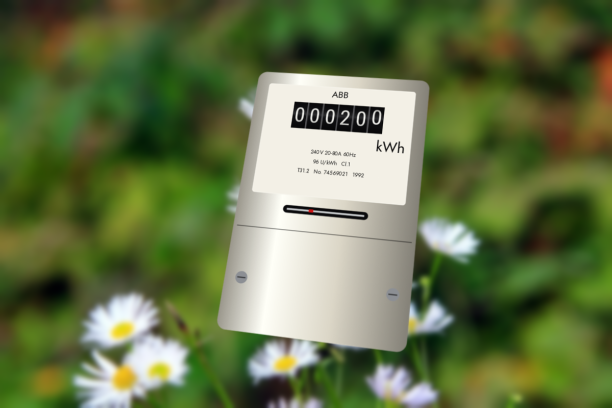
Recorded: 200 kWh
